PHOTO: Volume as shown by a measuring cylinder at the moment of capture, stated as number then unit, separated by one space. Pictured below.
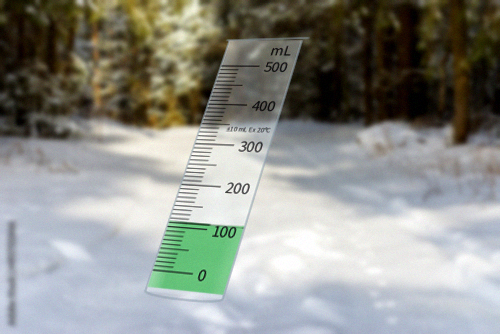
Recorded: 110 mL
